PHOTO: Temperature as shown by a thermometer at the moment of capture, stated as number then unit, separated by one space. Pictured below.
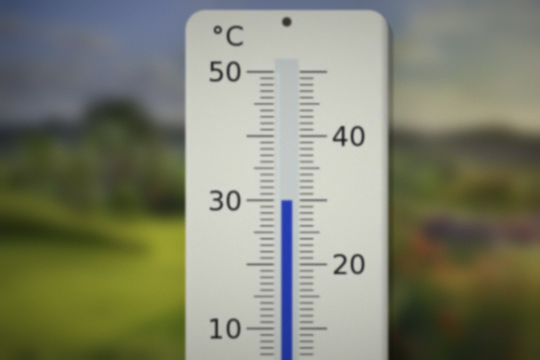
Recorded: 30 °C
